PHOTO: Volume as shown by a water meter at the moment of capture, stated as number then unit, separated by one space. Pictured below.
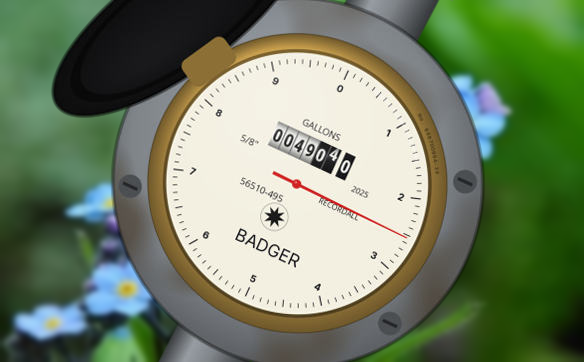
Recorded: 49042.5 gal
